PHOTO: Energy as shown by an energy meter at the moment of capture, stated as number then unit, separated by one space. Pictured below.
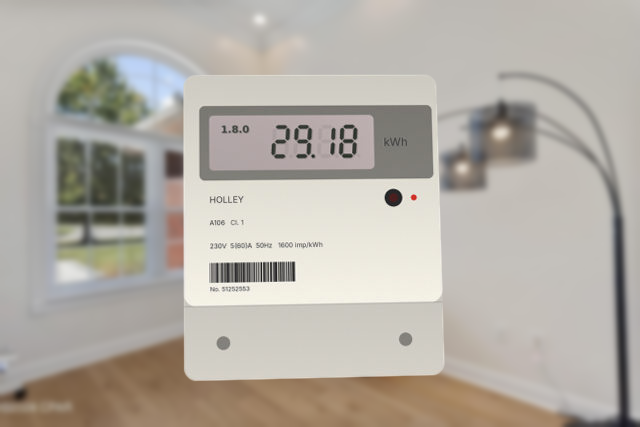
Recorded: 29.18 kWh
